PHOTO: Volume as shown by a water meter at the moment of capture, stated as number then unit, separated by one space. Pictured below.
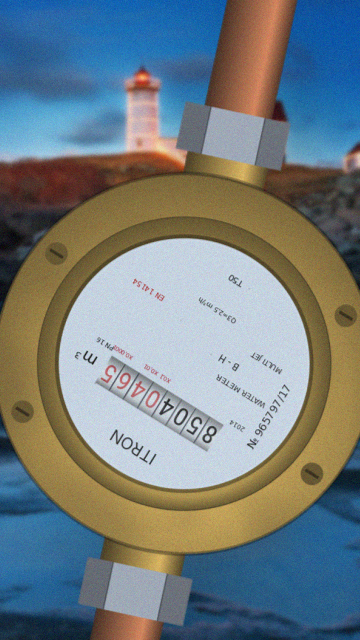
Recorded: 8504.0465 m³
